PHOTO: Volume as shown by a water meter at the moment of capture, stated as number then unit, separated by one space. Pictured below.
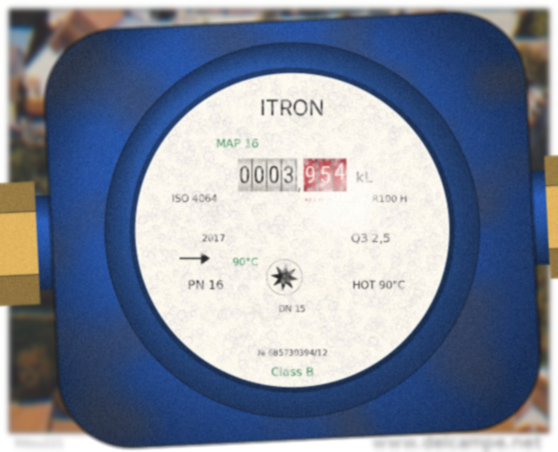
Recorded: 3.954 kL
